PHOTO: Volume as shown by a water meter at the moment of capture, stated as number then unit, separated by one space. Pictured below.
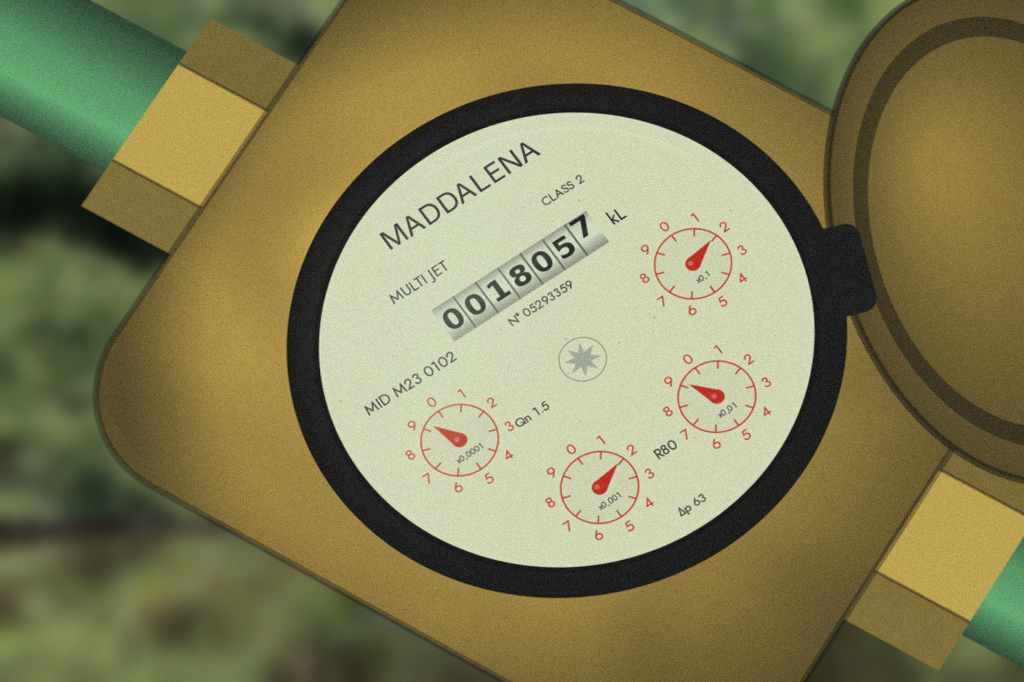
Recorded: 18057.1919 kL
